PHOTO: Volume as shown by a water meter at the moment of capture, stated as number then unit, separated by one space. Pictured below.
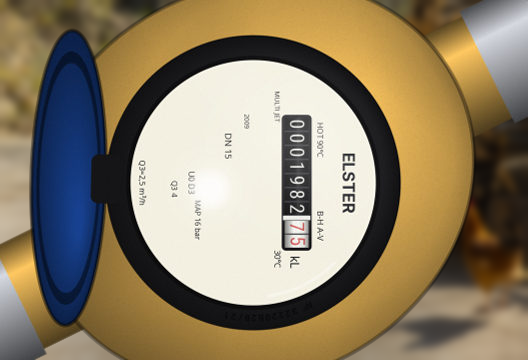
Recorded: 1982.75 kL
